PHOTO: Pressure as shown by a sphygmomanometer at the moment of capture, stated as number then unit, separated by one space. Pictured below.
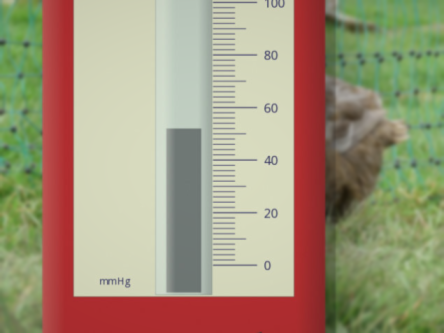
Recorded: 52 mmHg
